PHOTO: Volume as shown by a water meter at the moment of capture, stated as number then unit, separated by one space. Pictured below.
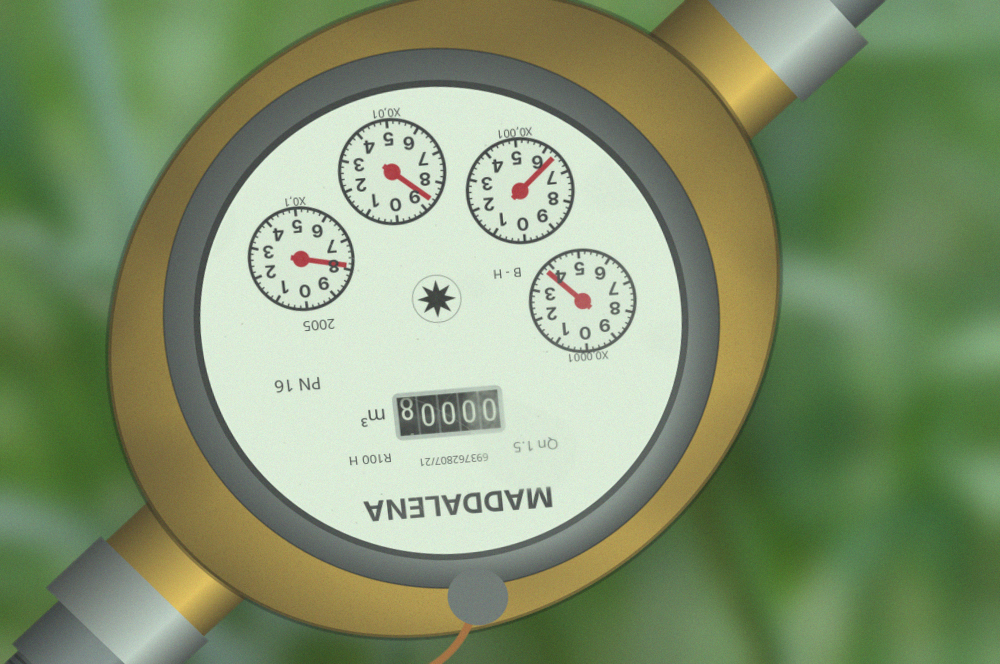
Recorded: 7.7863 m³
